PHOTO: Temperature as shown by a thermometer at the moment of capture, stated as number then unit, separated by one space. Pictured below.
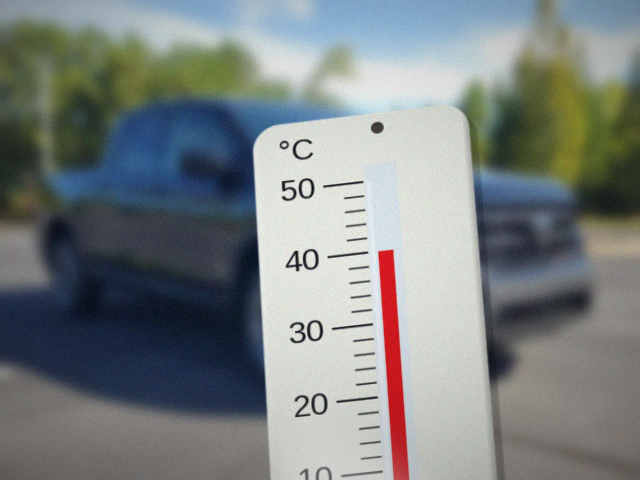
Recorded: 40 °C
